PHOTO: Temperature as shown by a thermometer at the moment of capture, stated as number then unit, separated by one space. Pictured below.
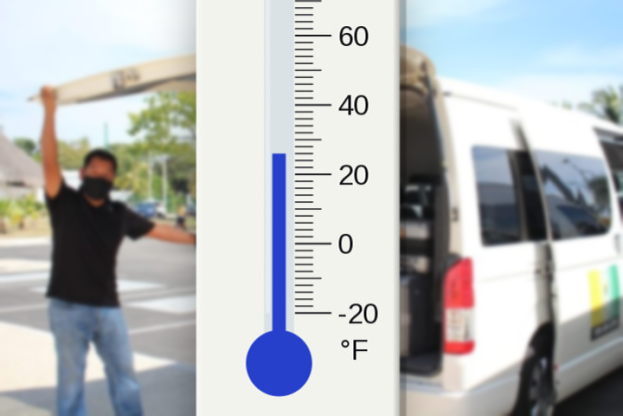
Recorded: 26 °F
